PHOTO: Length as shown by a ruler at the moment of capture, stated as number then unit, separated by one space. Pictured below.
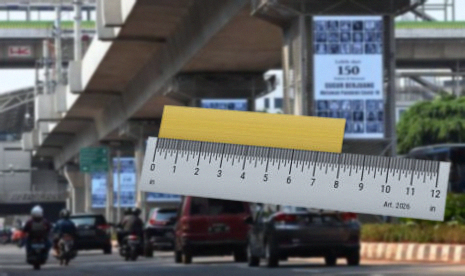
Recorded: 8 in
